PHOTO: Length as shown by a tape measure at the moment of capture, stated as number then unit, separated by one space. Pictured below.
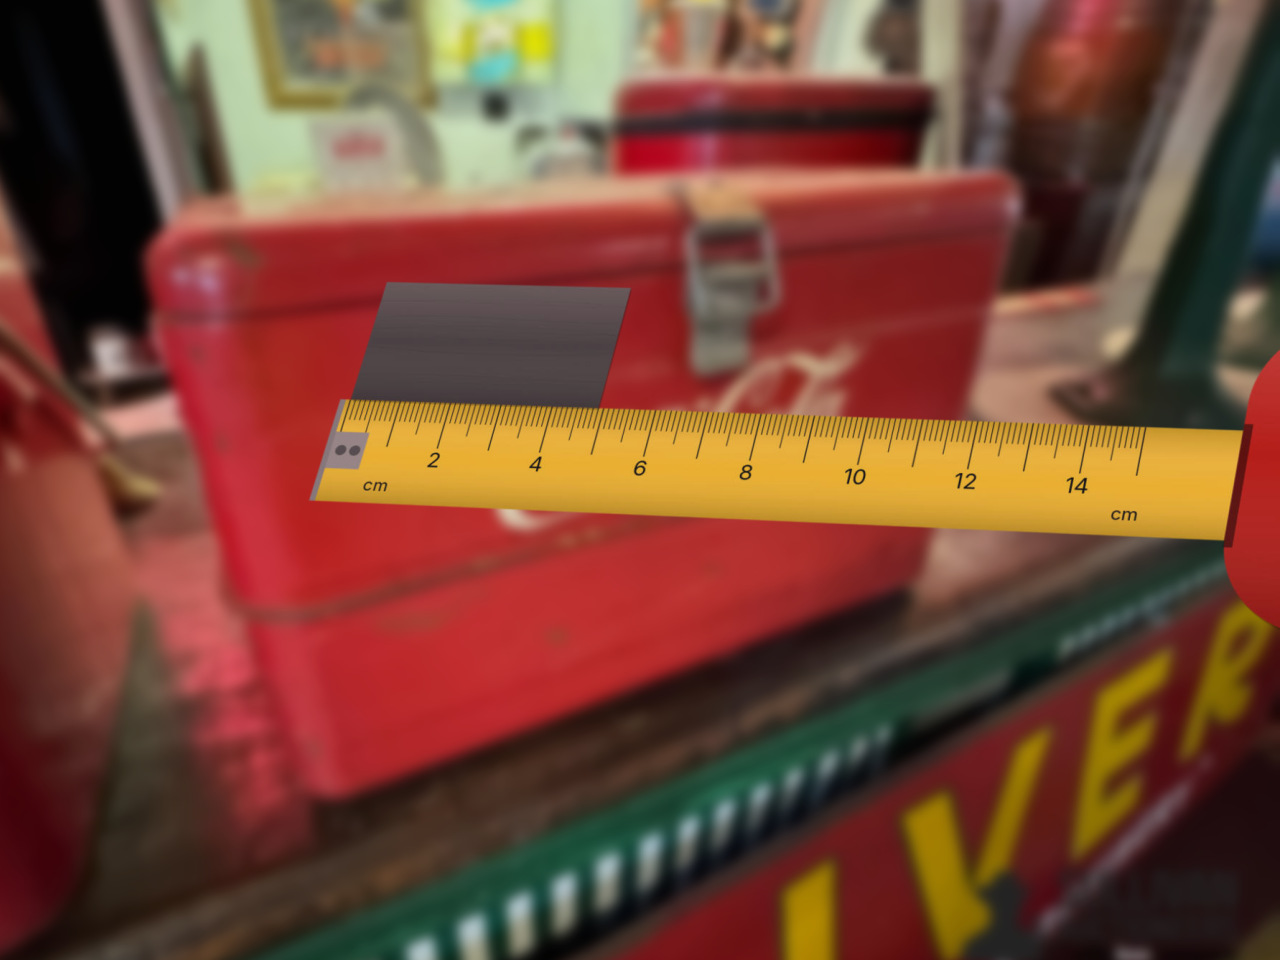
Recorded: 4.9 cm
